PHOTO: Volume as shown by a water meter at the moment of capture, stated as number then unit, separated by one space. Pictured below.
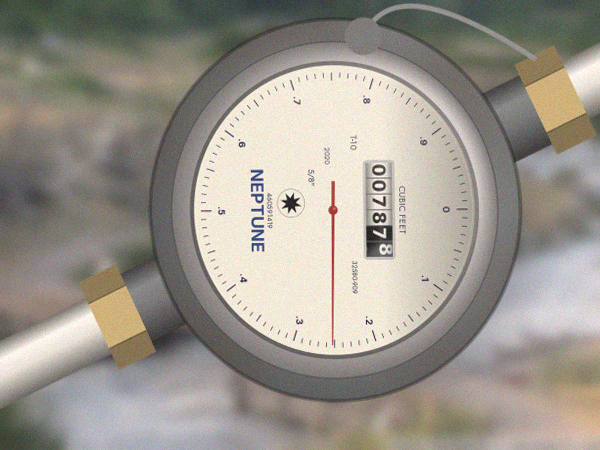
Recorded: 7878.25 ft³
